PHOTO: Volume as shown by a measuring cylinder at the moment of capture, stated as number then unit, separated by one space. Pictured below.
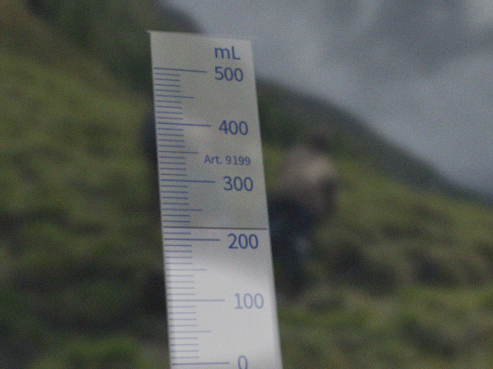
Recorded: 220 mL
